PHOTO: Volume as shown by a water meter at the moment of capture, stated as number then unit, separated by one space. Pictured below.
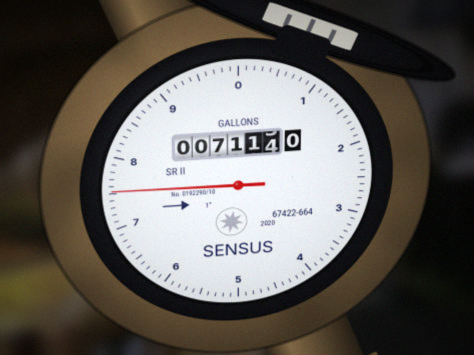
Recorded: 71137.5 gal
